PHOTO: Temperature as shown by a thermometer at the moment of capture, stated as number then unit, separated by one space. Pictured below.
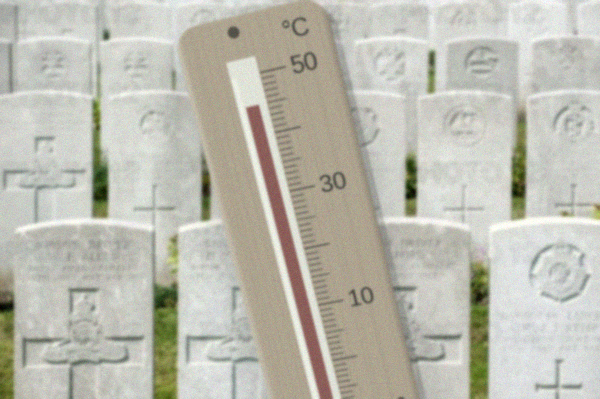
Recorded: 45 °C
